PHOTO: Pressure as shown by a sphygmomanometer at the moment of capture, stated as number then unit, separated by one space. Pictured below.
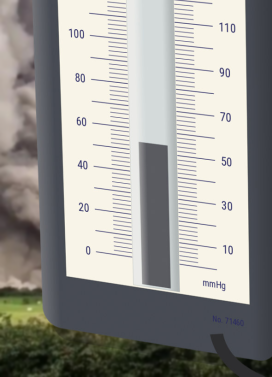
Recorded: 54 mmHg
